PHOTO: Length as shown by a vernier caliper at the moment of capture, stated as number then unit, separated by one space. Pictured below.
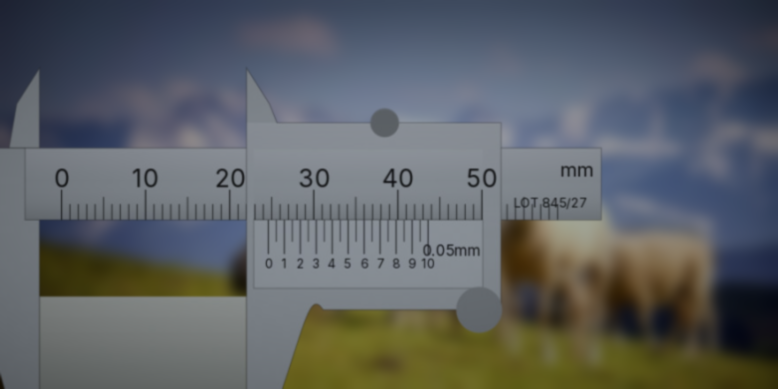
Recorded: 24.6 mm
